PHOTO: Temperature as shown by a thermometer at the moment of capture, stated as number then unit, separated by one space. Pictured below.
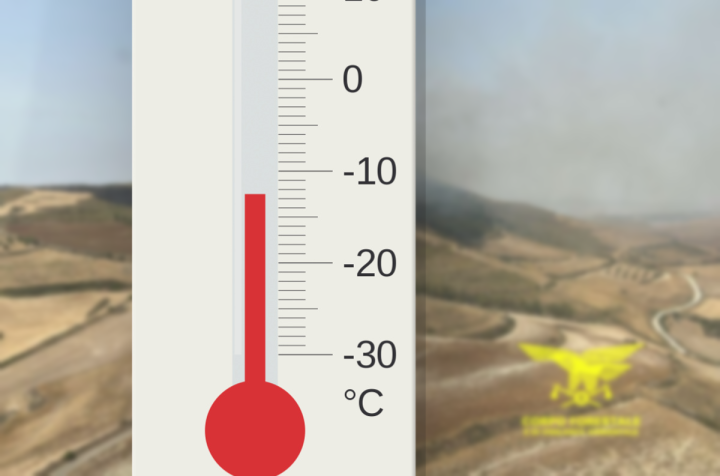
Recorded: -12.5 °C
